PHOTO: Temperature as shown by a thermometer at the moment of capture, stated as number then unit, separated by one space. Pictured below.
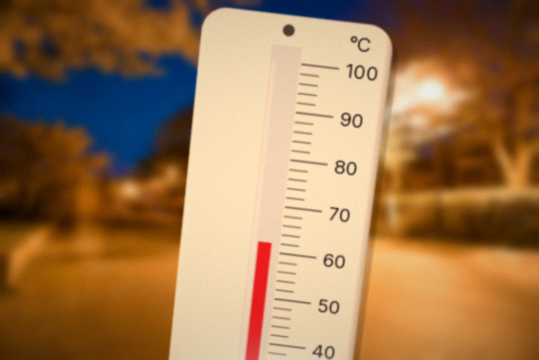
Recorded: 62 °C
